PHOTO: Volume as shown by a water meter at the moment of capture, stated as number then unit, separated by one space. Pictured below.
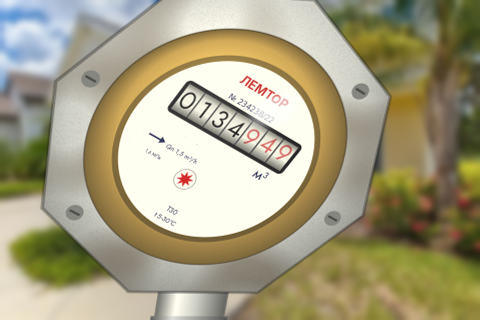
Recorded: 134.949 m³
